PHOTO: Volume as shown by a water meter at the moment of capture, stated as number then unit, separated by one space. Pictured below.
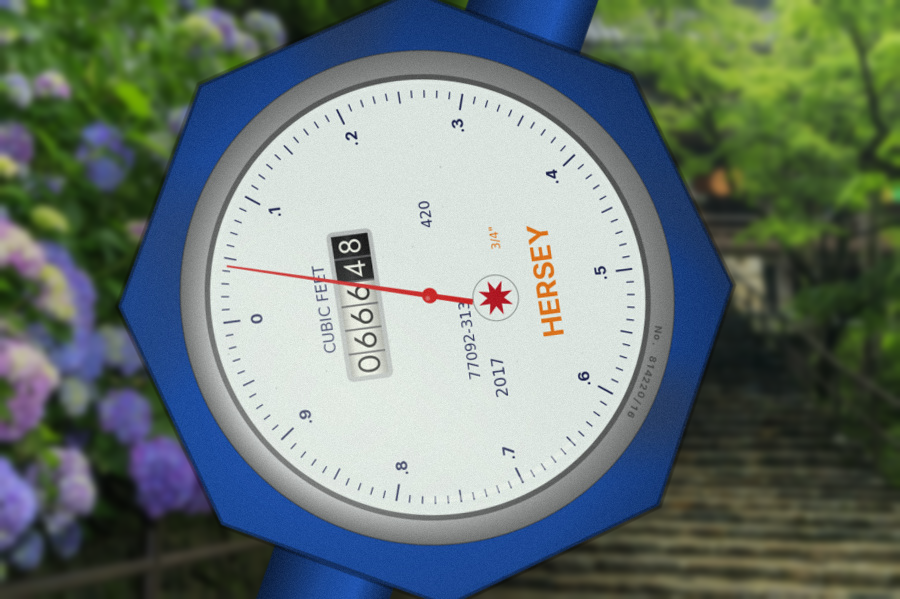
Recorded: 66648.04 ft³
